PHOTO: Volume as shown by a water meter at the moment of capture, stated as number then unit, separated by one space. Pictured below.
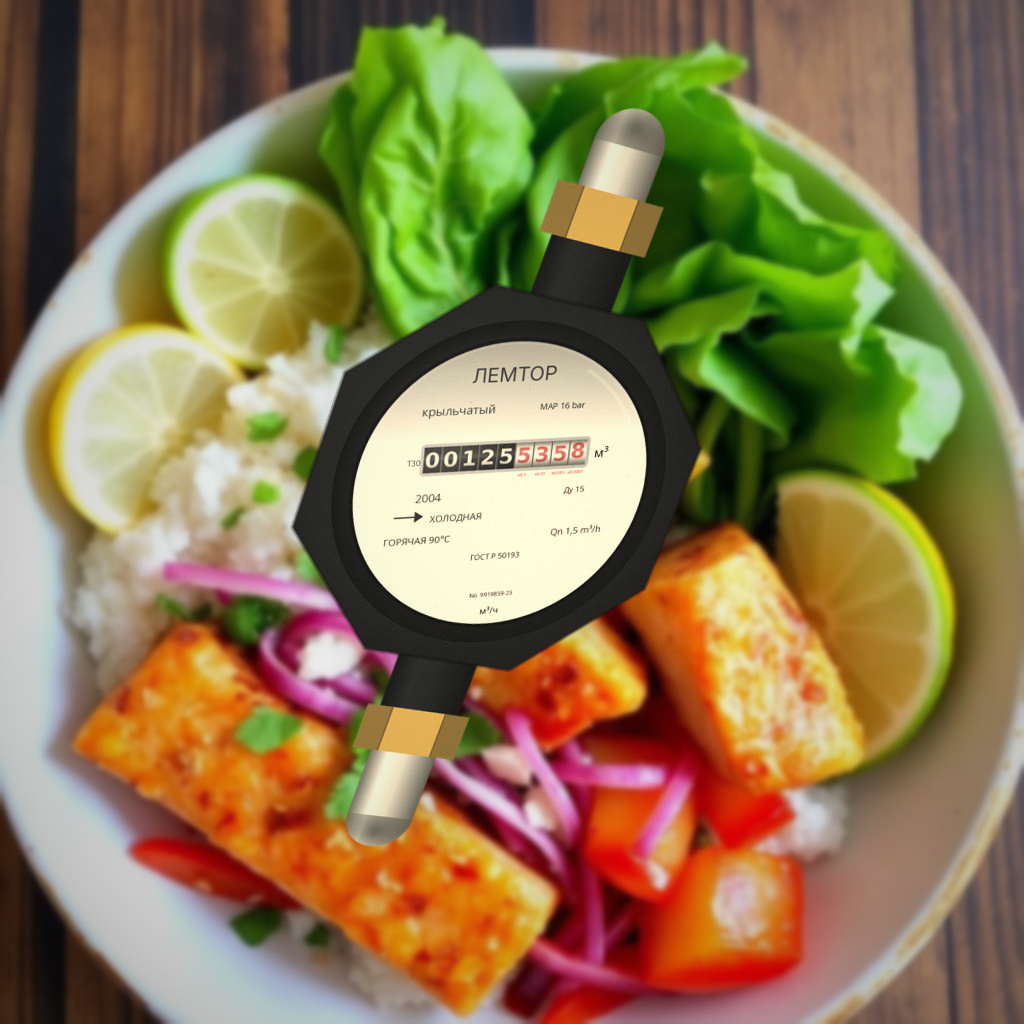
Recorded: 125.5358 m³
